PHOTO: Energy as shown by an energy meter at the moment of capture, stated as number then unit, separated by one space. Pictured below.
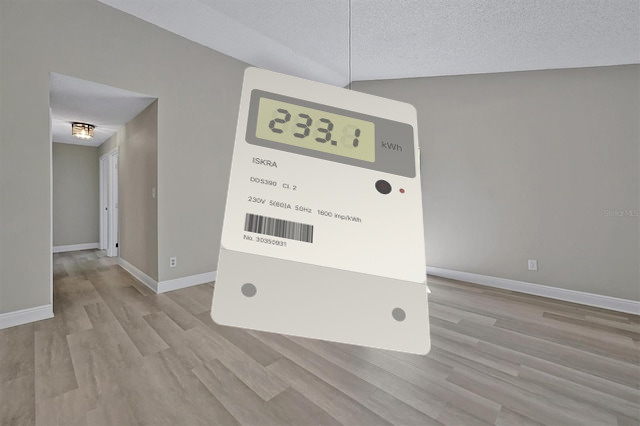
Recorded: 233.1 kWh
